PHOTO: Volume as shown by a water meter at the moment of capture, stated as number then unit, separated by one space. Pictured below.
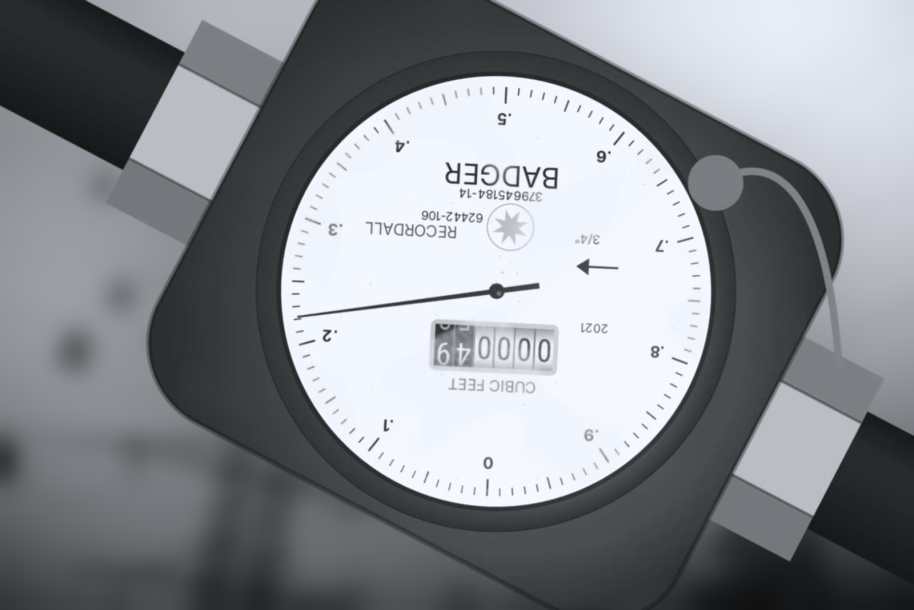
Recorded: 49.22 ft³
